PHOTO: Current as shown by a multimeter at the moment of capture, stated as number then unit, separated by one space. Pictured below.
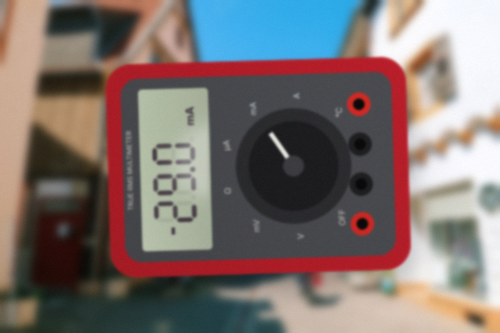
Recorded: -29.0 mA
